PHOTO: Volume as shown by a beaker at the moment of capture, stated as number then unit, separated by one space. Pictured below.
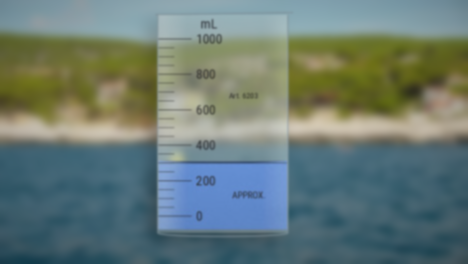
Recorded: 300 mL
